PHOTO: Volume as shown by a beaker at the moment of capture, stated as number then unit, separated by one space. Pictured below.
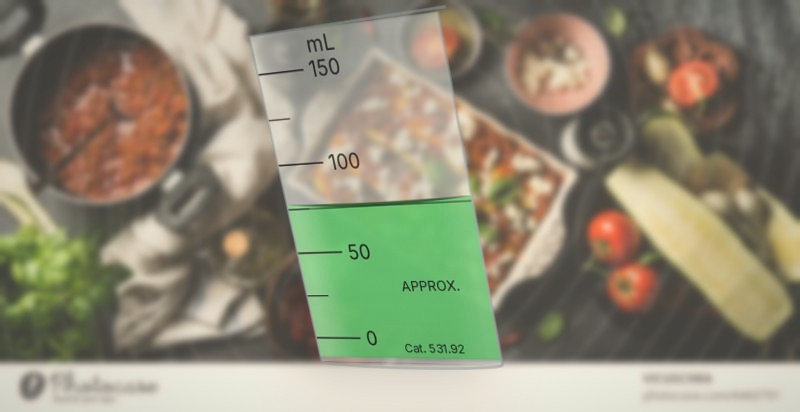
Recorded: 75 mL
